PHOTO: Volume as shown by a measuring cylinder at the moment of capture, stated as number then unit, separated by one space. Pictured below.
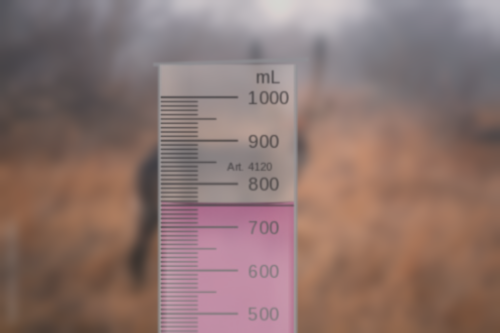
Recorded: 750 mL
